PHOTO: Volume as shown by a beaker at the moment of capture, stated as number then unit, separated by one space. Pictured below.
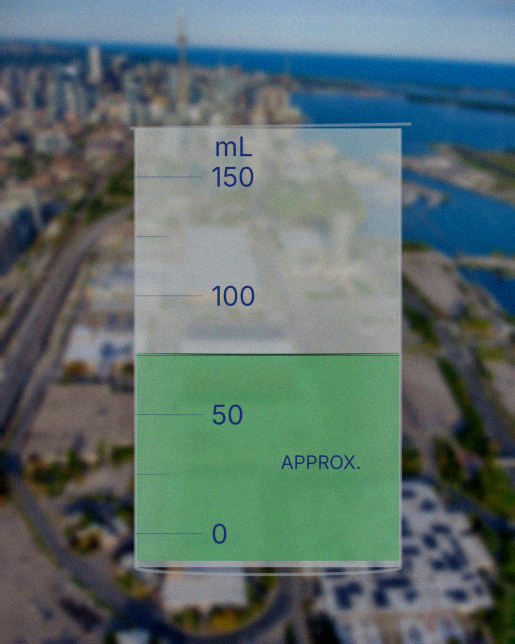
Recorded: 75 mL
